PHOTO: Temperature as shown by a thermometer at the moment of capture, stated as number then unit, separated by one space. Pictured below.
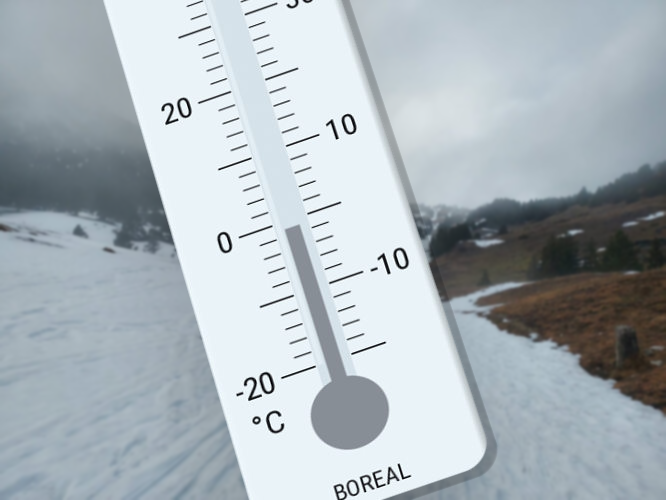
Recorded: -1 °C
